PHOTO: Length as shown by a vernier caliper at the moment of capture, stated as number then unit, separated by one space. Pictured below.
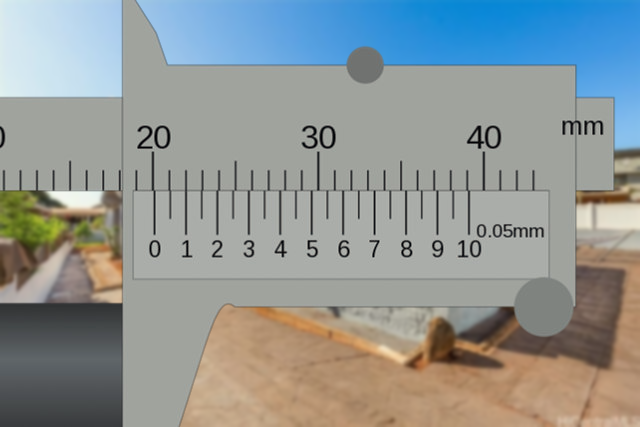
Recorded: 20.1 mm
